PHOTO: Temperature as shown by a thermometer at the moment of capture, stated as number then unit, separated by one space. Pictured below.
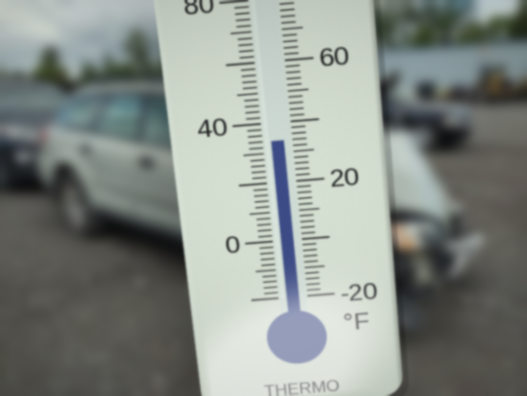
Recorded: 34 °F
